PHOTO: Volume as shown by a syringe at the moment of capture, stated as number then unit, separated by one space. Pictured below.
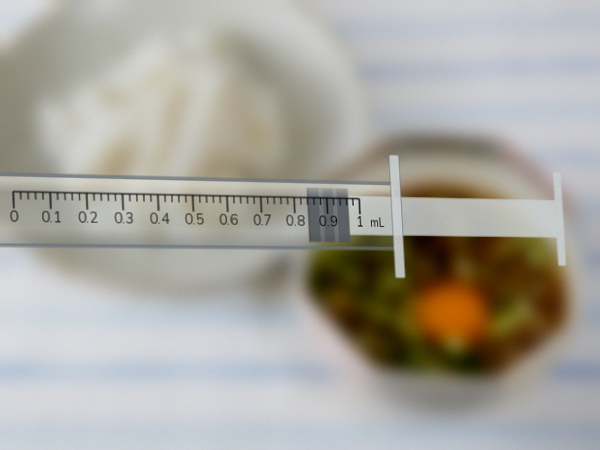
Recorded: 0.84 mL
